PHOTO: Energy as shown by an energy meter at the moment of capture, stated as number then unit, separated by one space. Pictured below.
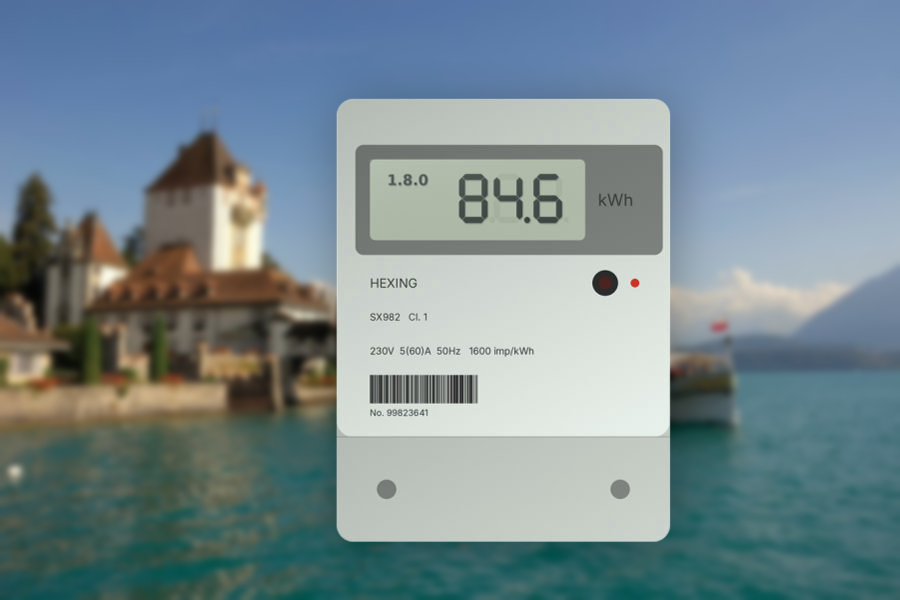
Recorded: 84.6 kWh
